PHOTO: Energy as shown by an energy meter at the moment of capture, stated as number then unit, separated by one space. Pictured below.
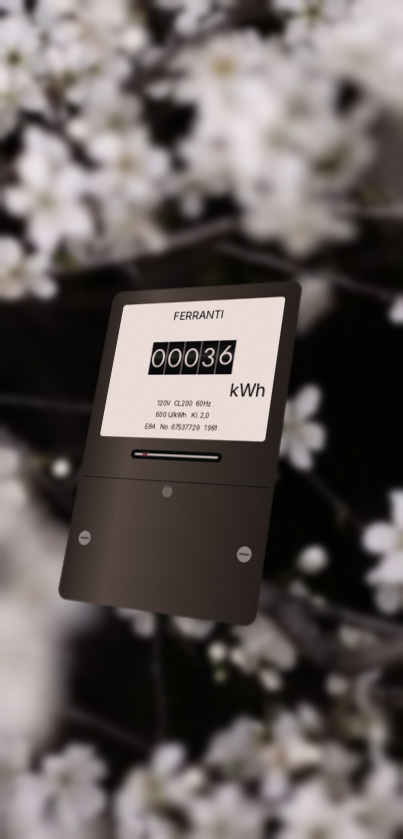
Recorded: 36 kWh
